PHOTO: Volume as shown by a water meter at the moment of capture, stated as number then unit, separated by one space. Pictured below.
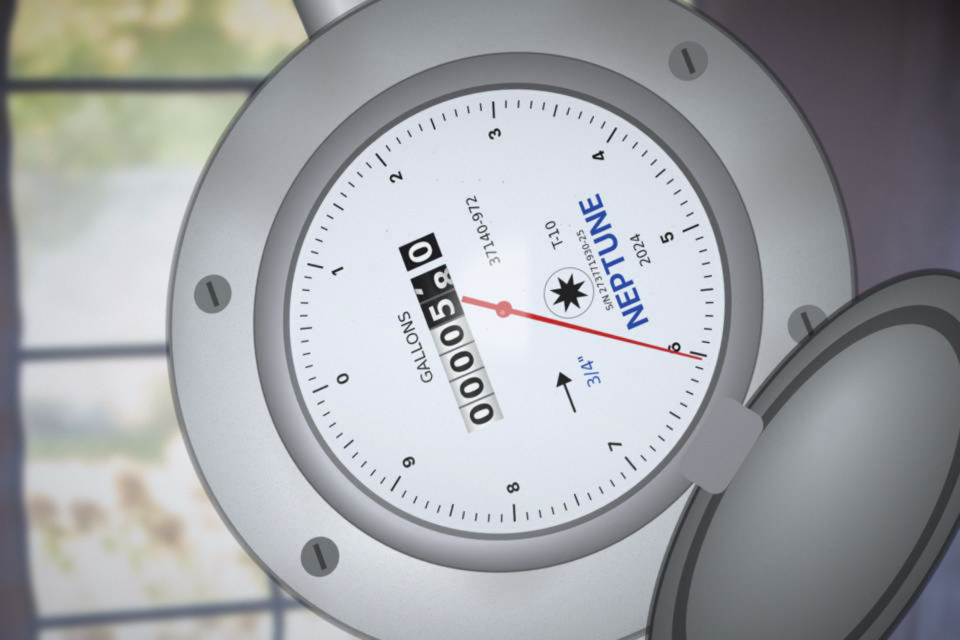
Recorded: 576.0 gal
